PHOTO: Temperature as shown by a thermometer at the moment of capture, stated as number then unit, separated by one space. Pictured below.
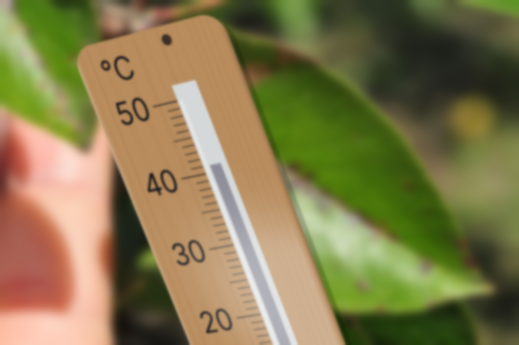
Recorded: 41 °C
